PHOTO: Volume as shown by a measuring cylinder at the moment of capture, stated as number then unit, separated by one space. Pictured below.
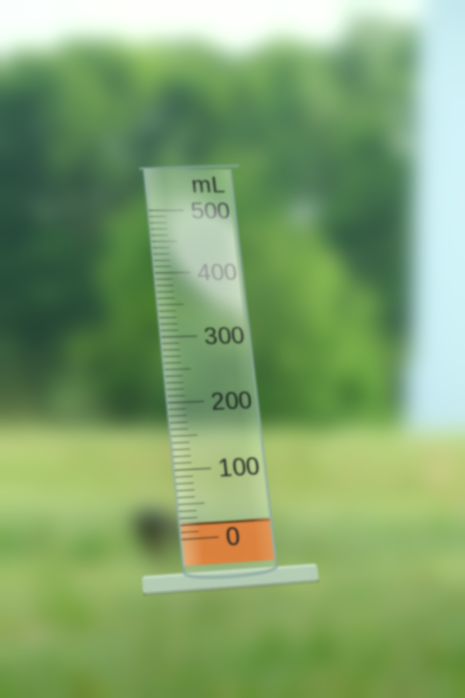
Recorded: 20 mL
